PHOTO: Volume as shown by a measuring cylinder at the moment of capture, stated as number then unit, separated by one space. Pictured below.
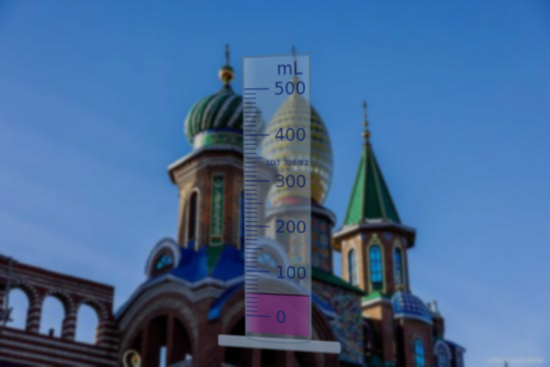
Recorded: 50 mL
